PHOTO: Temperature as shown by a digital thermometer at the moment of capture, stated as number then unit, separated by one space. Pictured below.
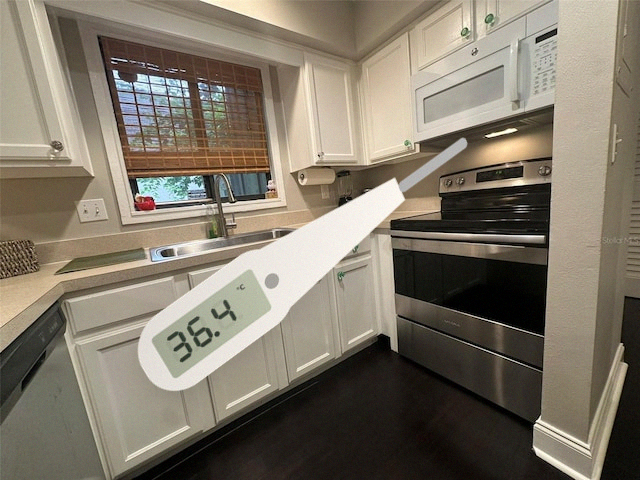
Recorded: 36.4 °C
